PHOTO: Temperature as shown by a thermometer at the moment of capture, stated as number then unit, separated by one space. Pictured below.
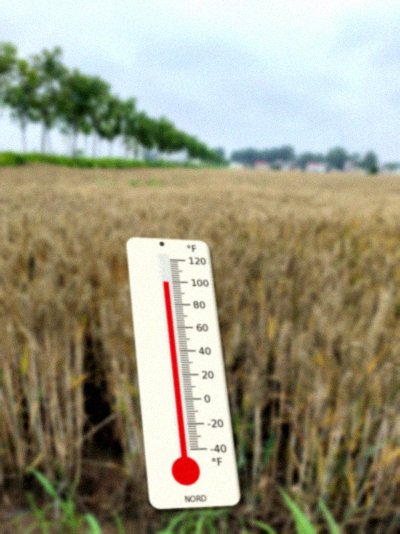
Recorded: 100 °F
